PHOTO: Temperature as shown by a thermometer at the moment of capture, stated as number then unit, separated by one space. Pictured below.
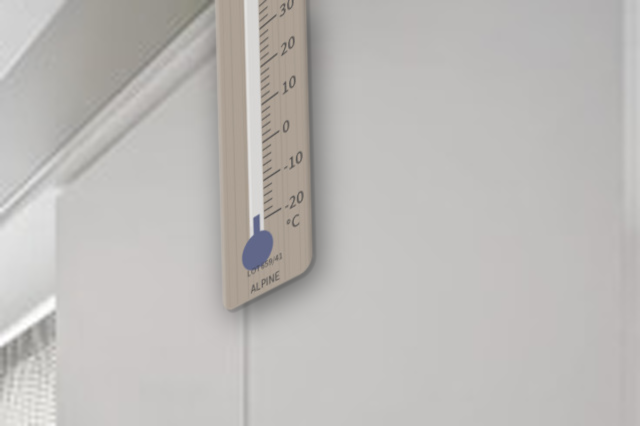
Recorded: -18 °C
